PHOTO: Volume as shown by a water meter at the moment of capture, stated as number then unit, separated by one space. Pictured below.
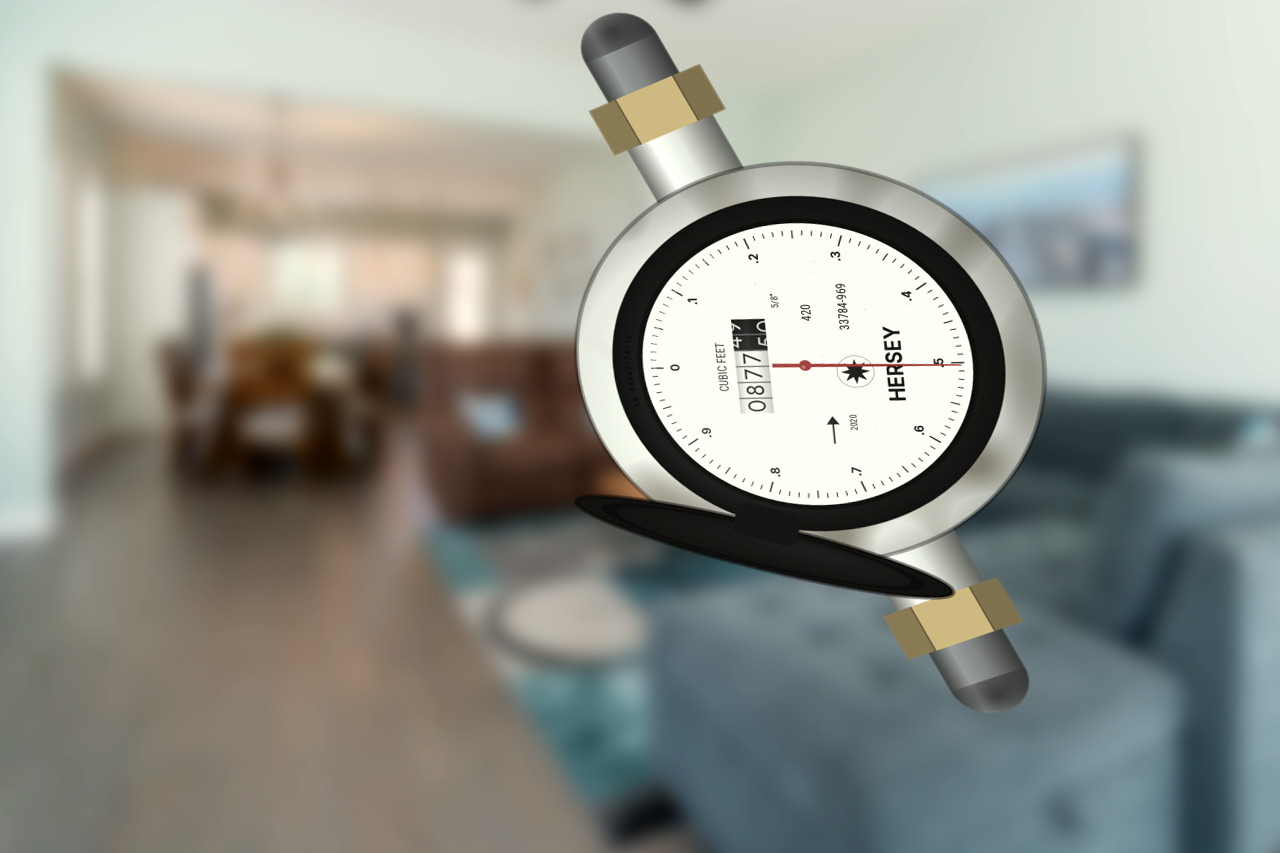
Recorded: 87749.50 ft³
